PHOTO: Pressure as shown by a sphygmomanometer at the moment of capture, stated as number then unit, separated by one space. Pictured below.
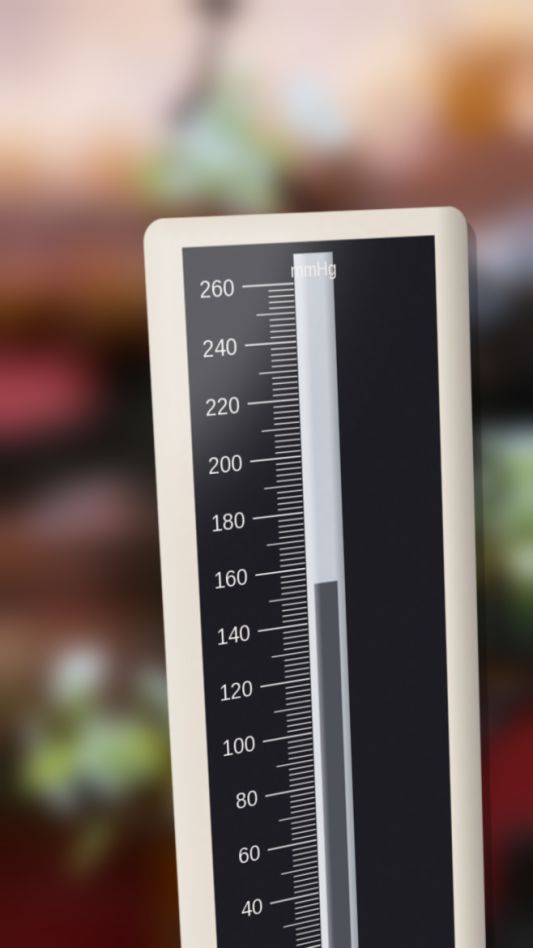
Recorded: 154 mmHg
